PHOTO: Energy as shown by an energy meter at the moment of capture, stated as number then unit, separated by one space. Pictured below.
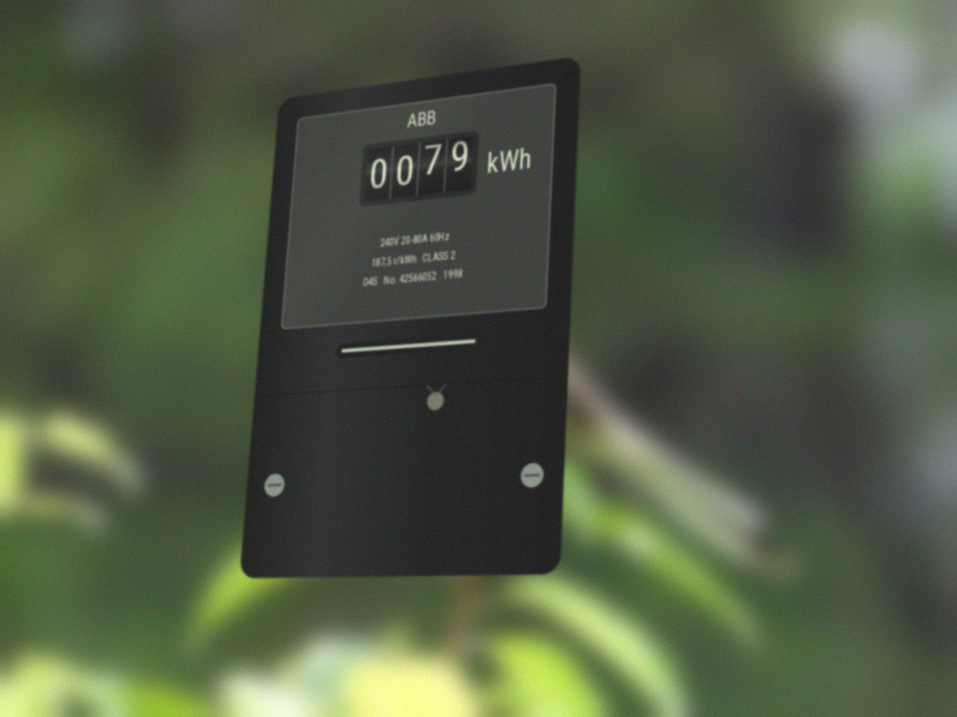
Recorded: 79 kWh
